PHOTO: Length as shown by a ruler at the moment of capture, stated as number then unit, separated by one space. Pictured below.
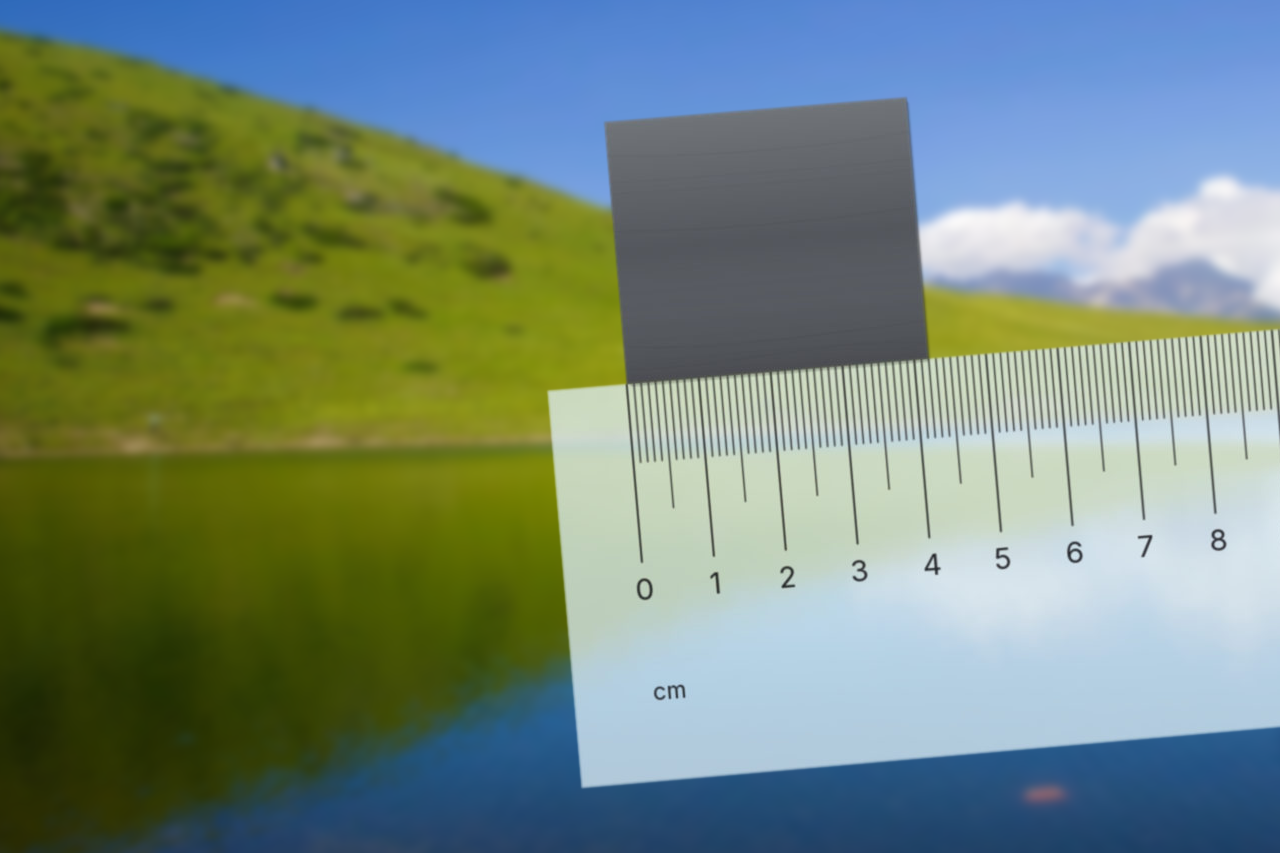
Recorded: 4.2 cm
